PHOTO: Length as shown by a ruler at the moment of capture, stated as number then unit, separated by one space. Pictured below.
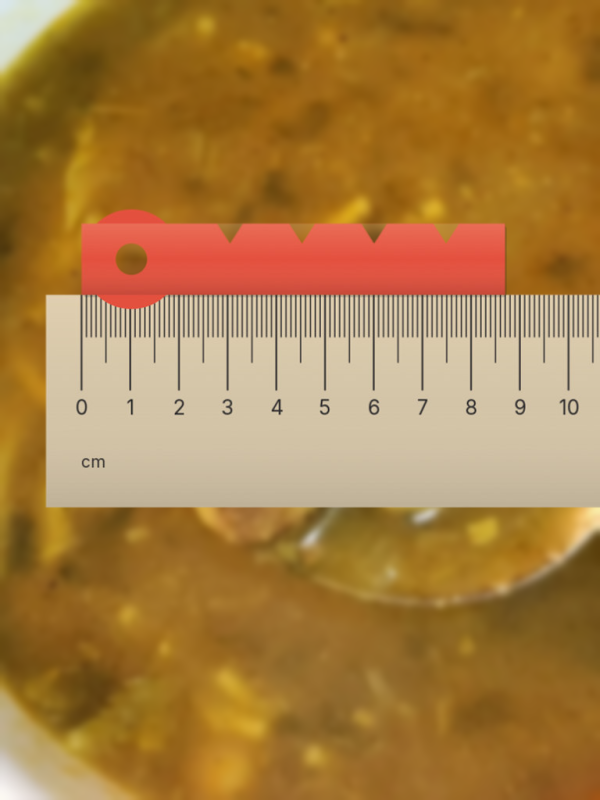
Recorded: 8.7 cm
